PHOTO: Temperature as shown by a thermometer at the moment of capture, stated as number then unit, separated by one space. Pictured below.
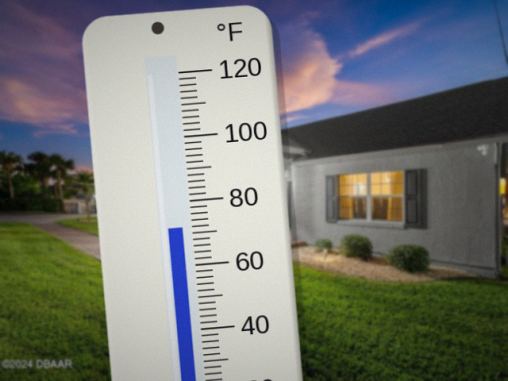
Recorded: 72 °F
